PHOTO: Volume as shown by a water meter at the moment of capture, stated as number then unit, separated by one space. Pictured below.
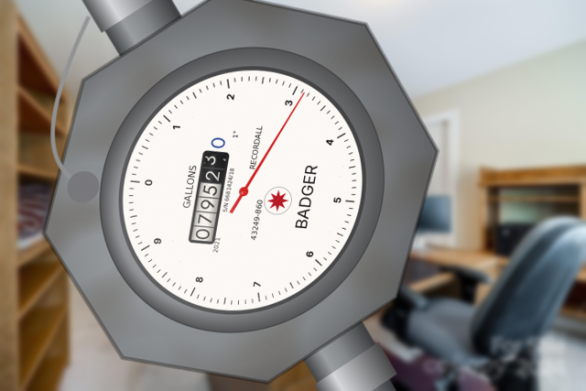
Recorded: 795233.1 gal
